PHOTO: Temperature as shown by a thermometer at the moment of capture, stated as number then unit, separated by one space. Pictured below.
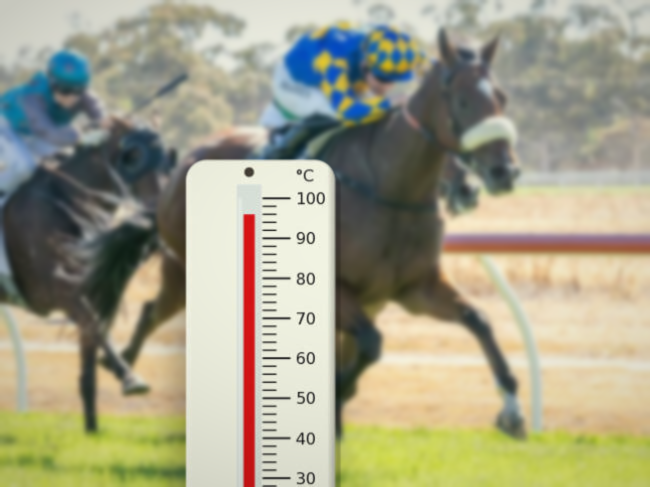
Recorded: 96 °C
